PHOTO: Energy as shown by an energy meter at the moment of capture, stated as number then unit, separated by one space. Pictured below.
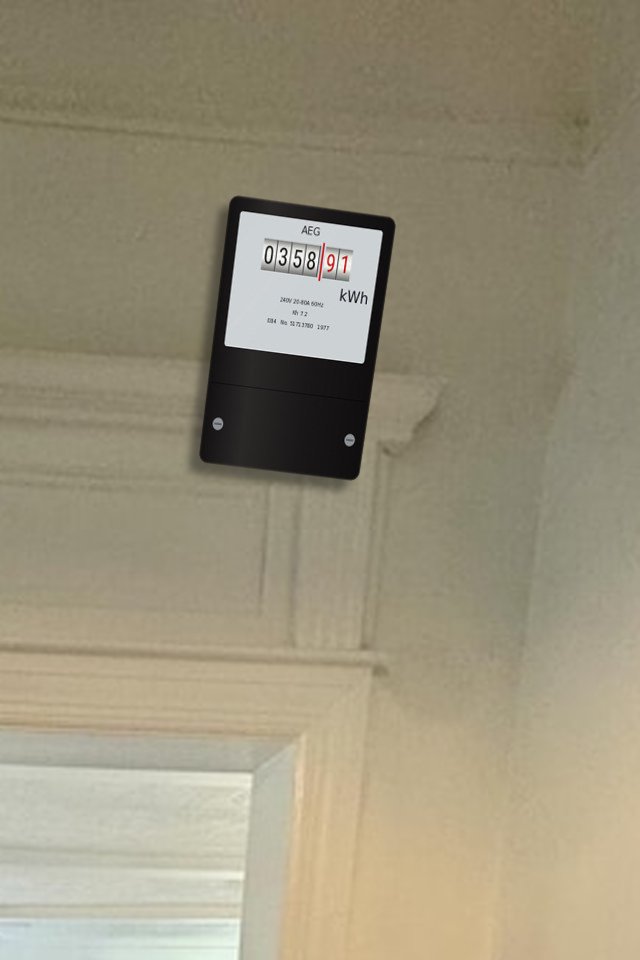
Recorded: 358.91 kWh
